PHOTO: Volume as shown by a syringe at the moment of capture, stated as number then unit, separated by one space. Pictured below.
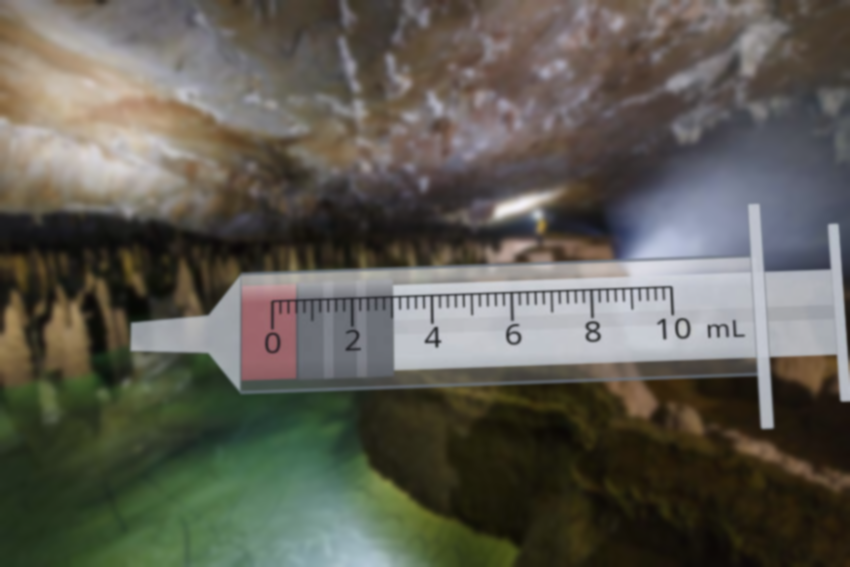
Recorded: 0.6 mL
